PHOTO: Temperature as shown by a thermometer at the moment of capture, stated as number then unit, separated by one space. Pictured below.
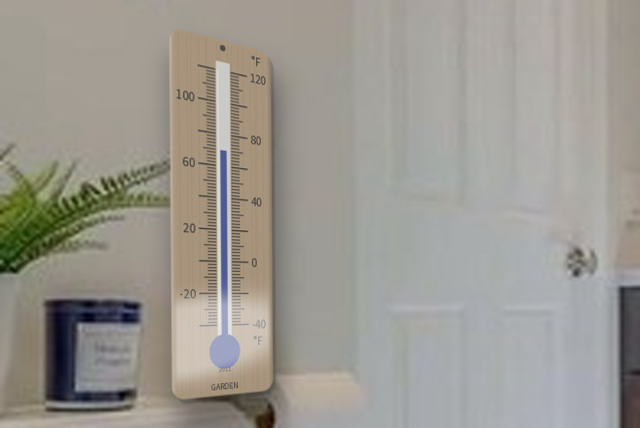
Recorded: 70 °F
